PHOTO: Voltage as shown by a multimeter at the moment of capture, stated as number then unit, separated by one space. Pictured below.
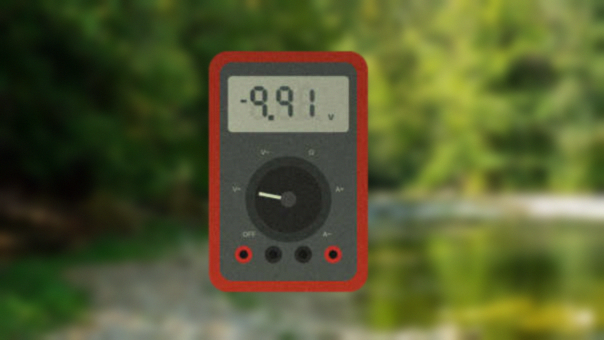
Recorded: -9.91 V
